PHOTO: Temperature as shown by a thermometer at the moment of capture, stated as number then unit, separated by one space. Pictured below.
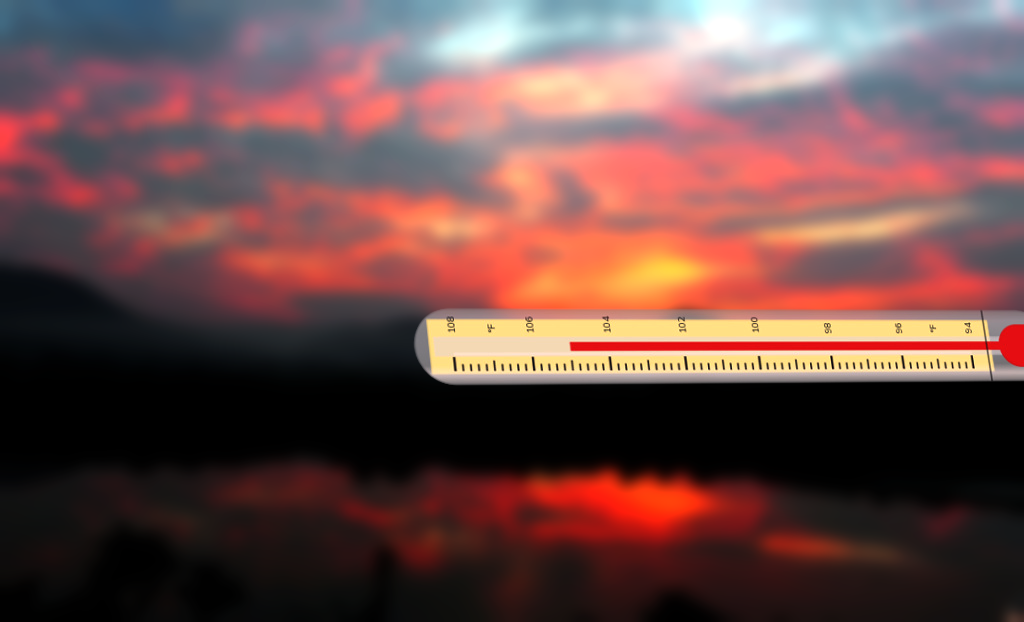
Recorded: 105 °F
